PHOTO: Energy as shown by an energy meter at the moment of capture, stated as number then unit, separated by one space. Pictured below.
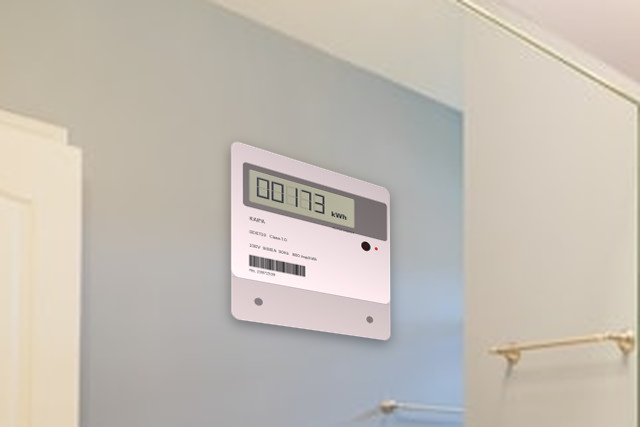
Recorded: 173 kWh
